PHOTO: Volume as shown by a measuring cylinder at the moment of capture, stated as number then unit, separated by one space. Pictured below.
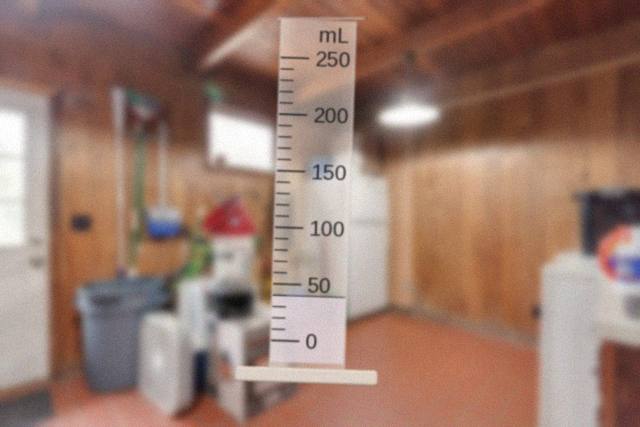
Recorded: 40 mL
